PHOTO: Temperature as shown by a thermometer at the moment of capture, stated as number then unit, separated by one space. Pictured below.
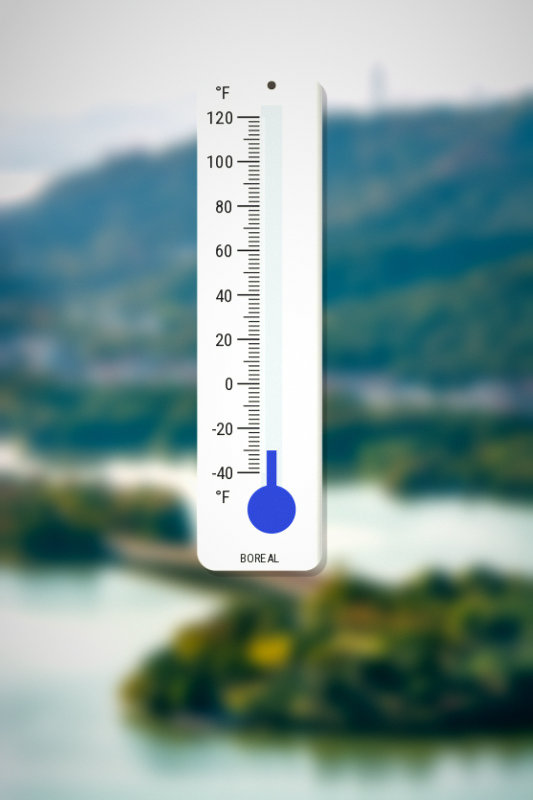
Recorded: -30 °F
